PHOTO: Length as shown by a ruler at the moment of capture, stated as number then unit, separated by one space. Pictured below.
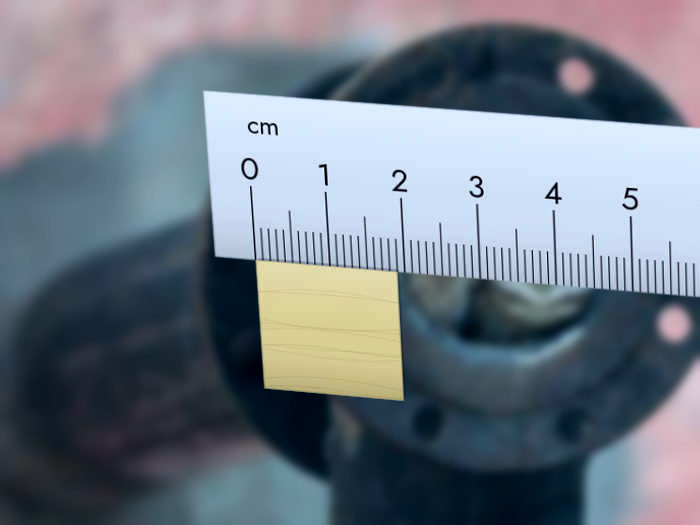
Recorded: 1.9 cm
